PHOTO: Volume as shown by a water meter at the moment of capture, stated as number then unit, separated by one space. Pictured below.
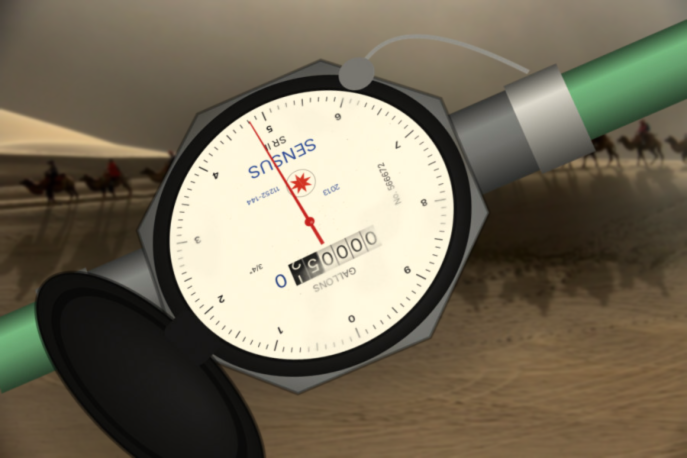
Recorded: 514.8 gal
